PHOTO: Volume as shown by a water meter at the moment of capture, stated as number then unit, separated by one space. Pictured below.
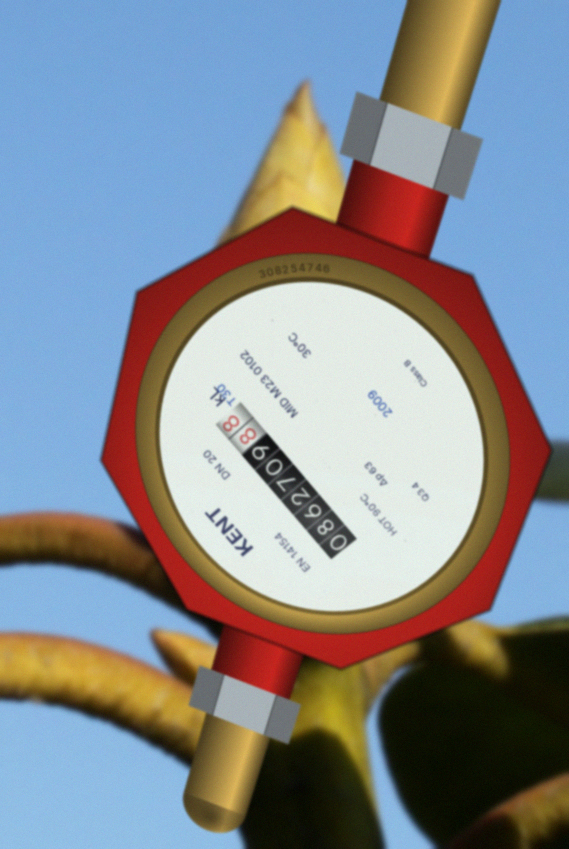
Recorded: 862709.88 kL
